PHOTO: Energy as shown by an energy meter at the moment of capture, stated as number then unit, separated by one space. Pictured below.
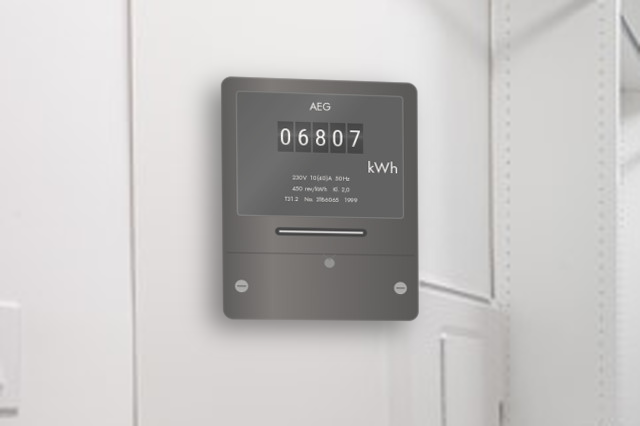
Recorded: 6807 kWh
